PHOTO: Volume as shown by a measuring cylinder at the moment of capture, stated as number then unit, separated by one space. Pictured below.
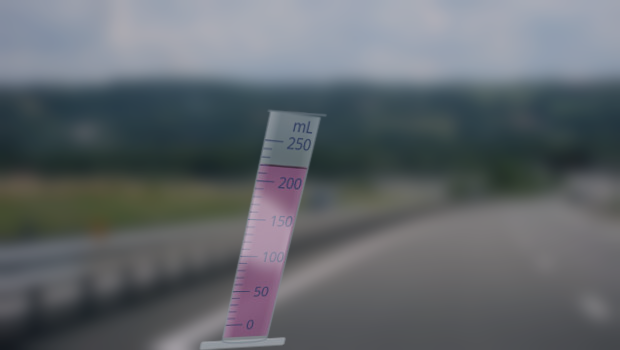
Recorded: 220 mL
